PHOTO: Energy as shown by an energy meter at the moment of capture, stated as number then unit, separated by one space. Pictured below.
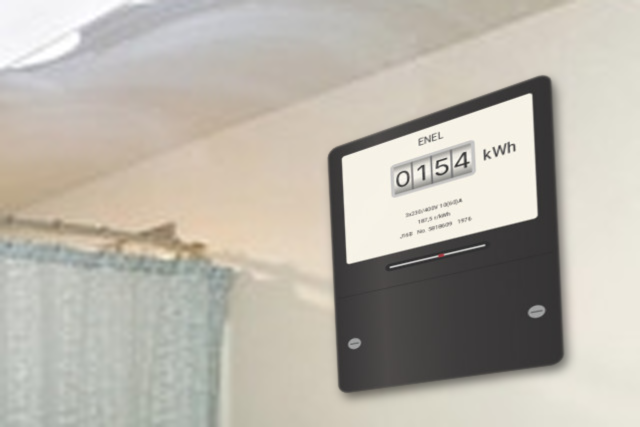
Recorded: 154 kWh
